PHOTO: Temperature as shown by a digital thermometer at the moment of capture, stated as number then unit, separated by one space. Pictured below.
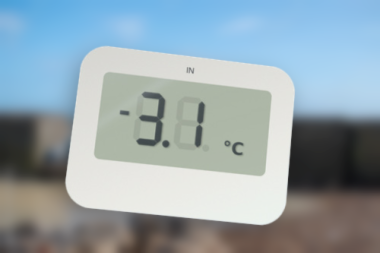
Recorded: -3.1 °C
